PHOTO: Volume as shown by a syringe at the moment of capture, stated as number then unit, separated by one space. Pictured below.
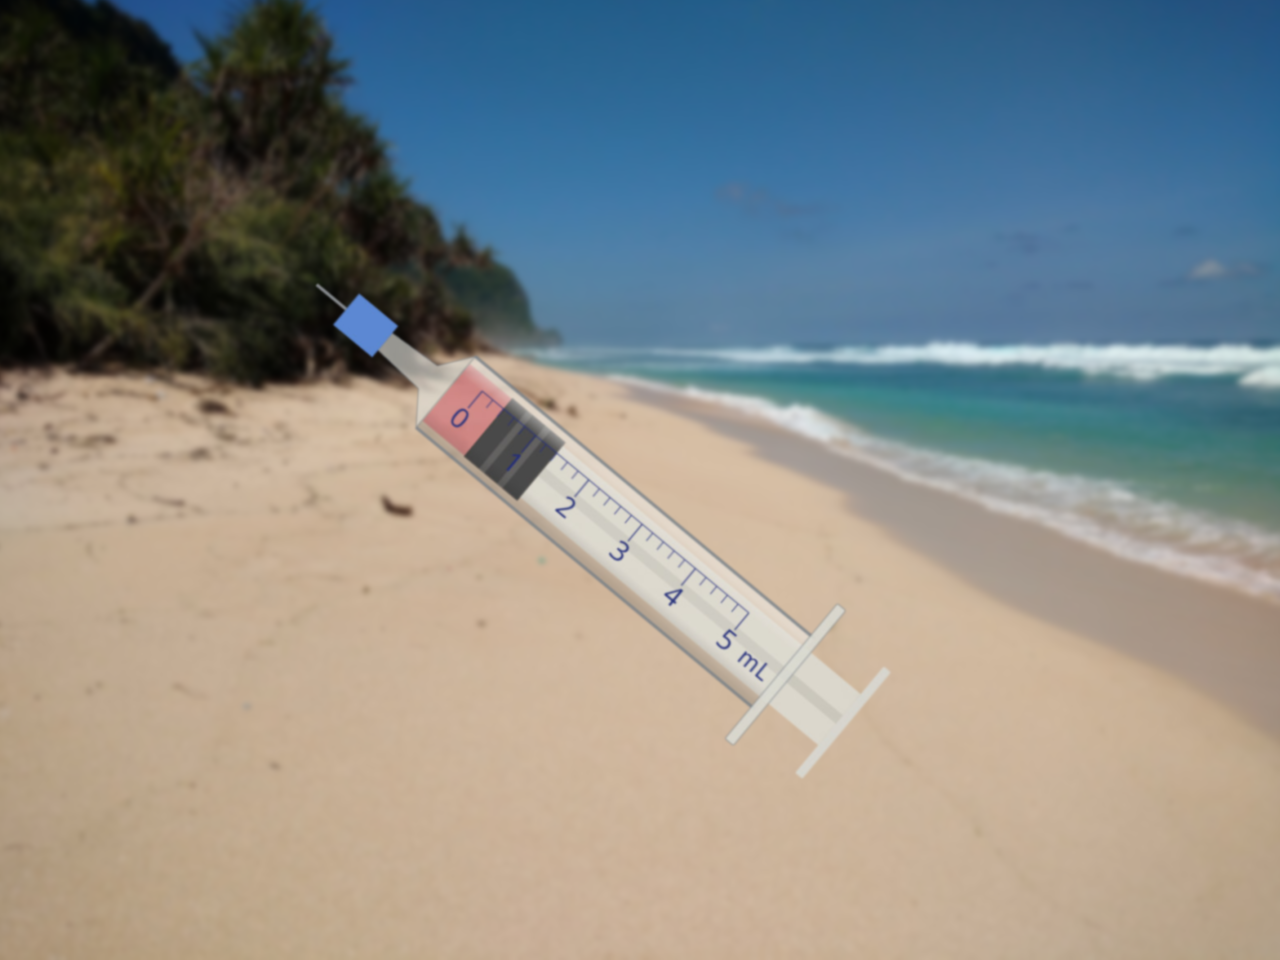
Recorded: 0.4 mL
